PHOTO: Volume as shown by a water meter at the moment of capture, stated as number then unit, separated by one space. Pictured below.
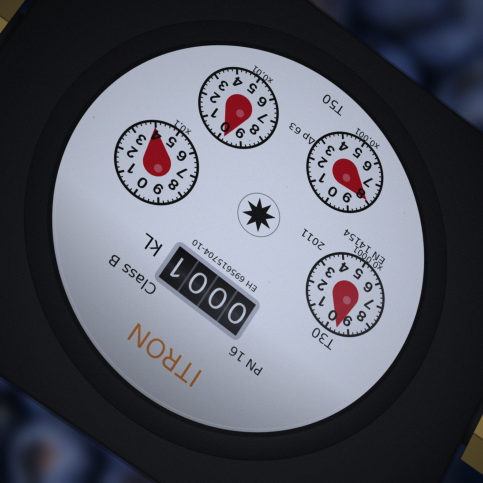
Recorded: 1.3979 kL
